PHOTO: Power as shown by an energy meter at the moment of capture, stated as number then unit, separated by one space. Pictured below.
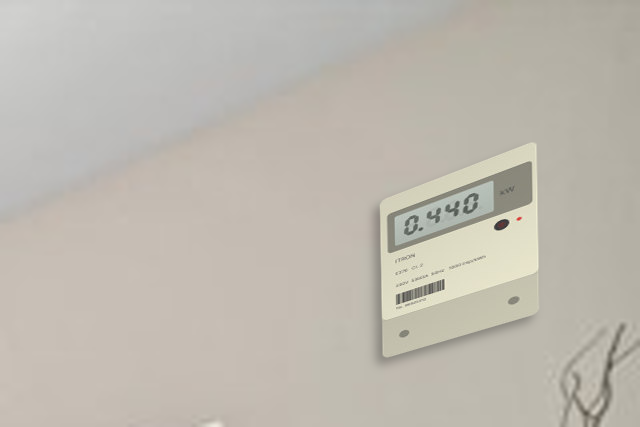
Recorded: 0.440 kW
